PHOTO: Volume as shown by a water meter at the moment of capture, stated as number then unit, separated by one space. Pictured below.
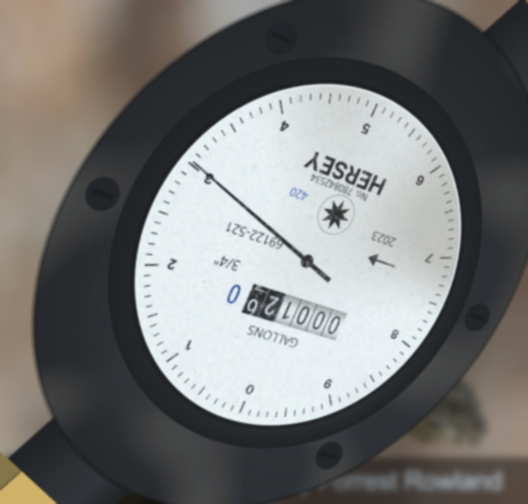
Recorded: 1263.0 gal
